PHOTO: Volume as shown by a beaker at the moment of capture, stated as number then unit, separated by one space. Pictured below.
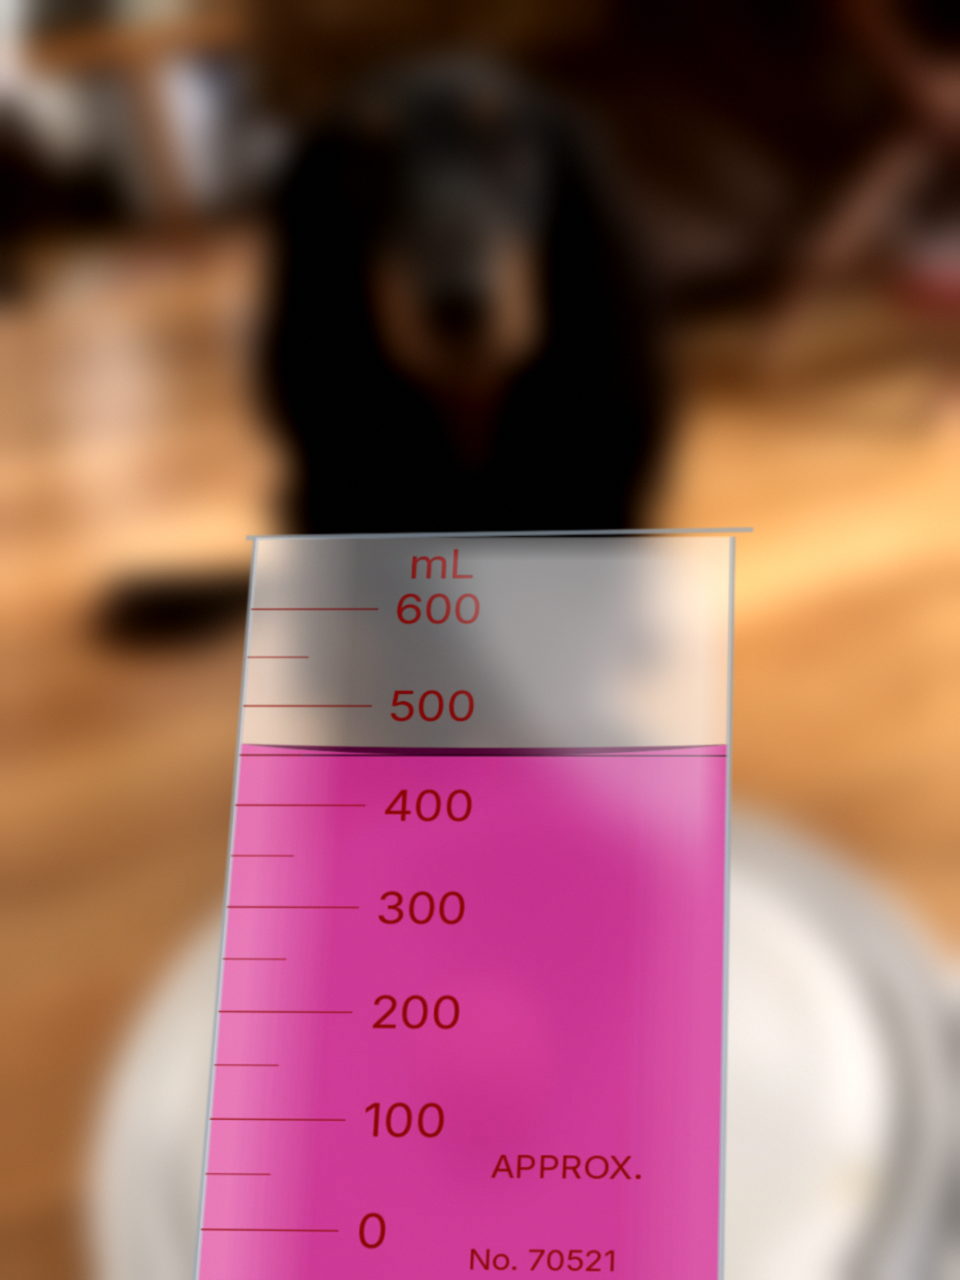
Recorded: 450 mL
